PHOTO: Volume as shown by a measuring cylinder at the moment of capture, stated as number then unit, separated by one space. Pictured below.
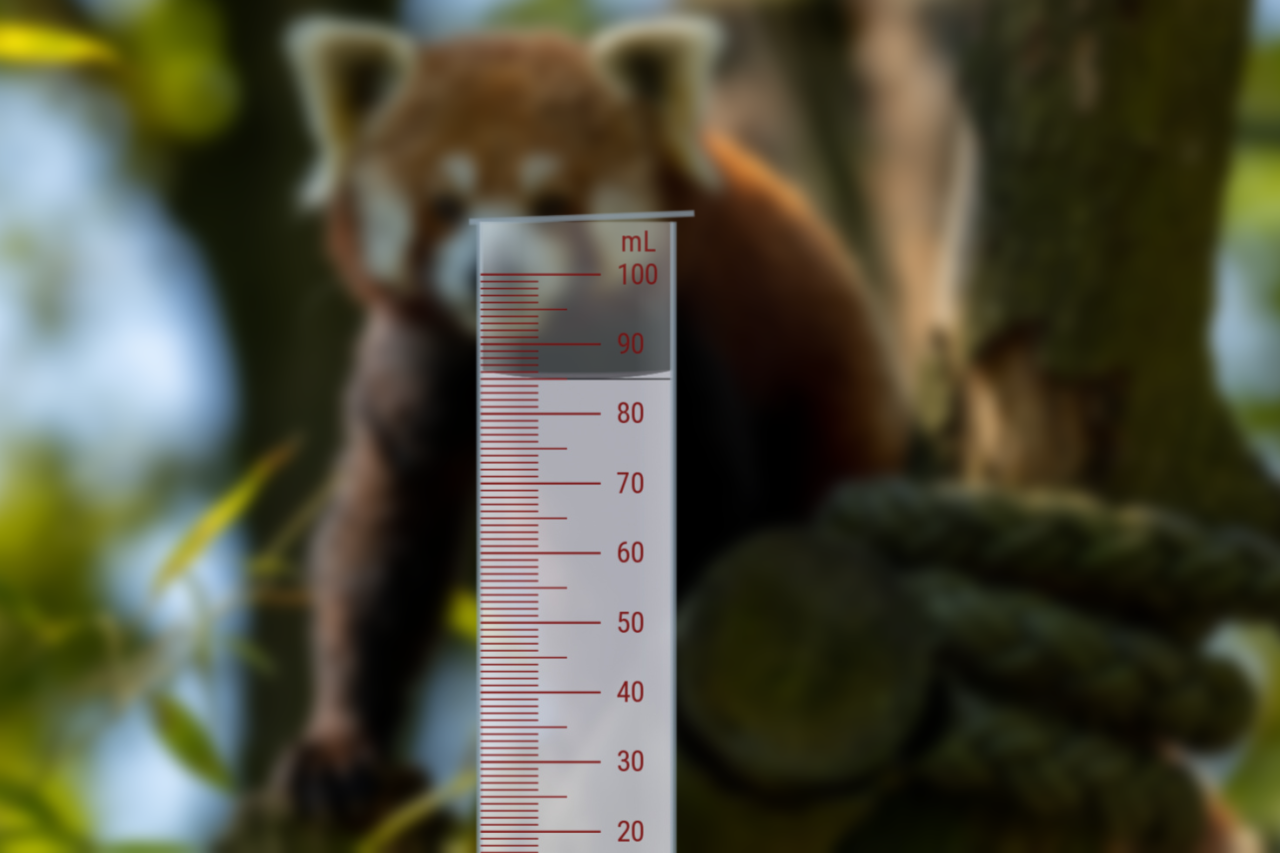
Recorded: 85 mL
